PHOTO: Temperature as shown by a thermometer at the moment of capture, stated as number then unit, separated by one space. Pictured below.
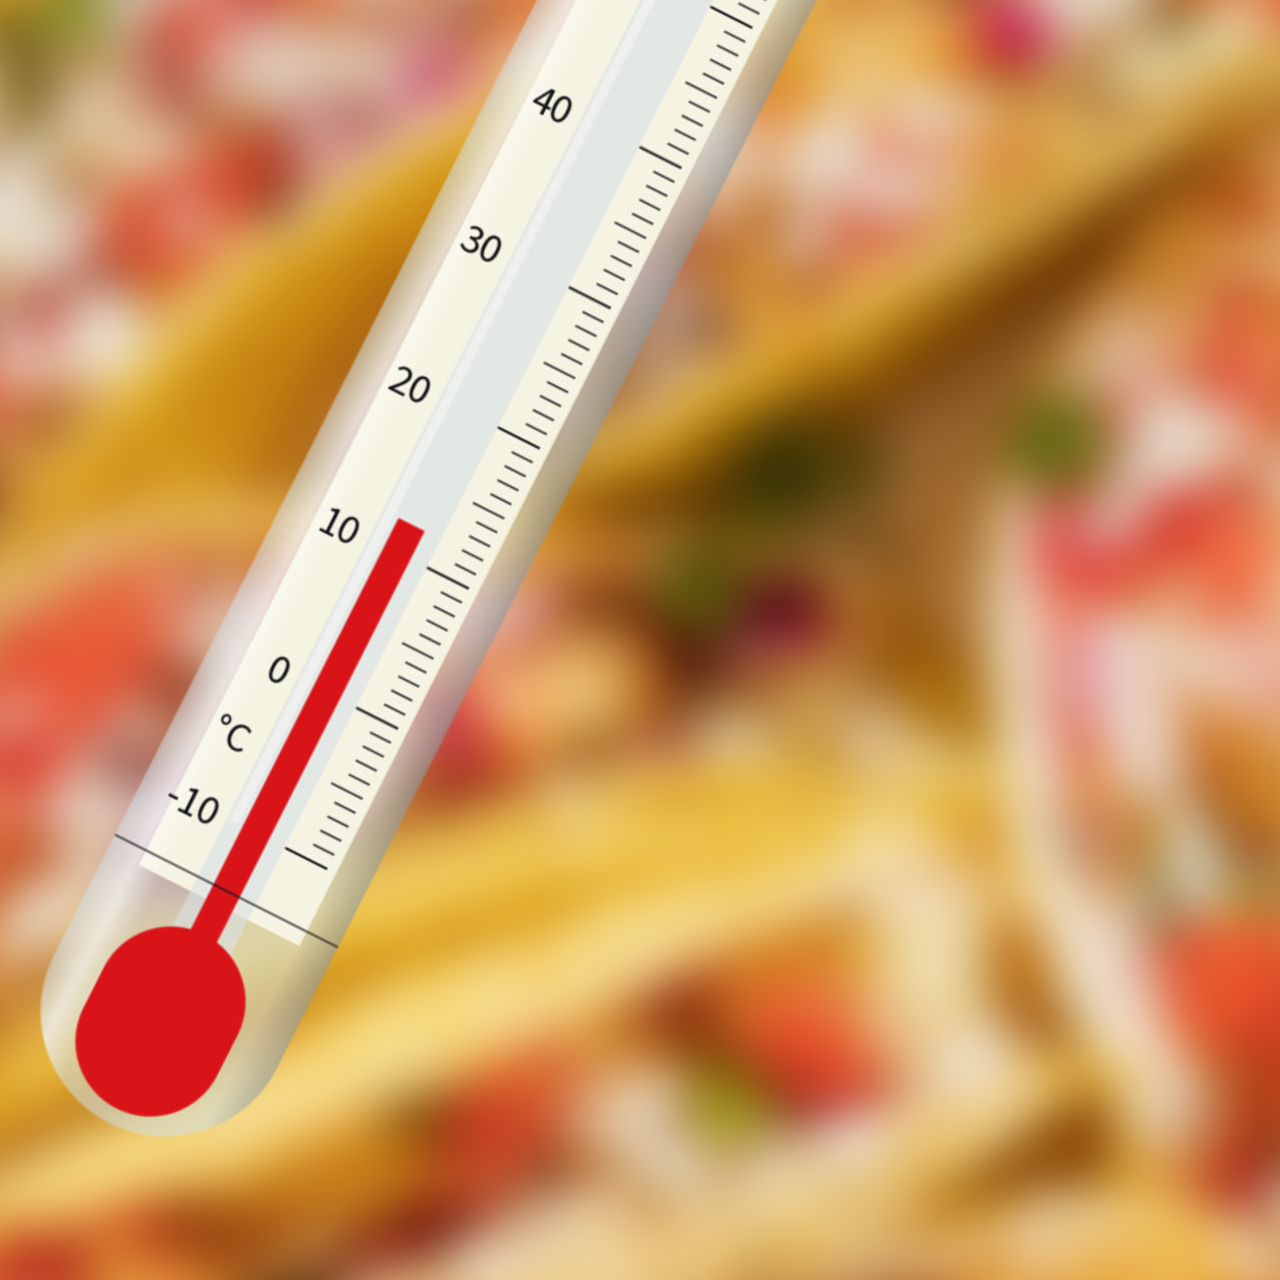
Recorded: 12 °C
